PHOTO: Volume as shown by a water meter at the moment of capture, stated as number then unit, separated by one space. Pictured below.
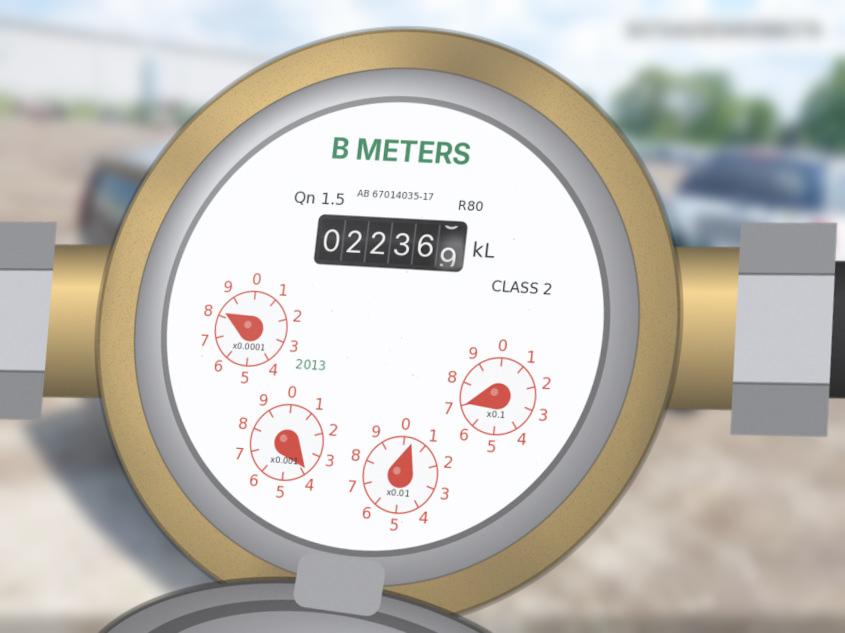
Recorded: 22368.7038 kL
